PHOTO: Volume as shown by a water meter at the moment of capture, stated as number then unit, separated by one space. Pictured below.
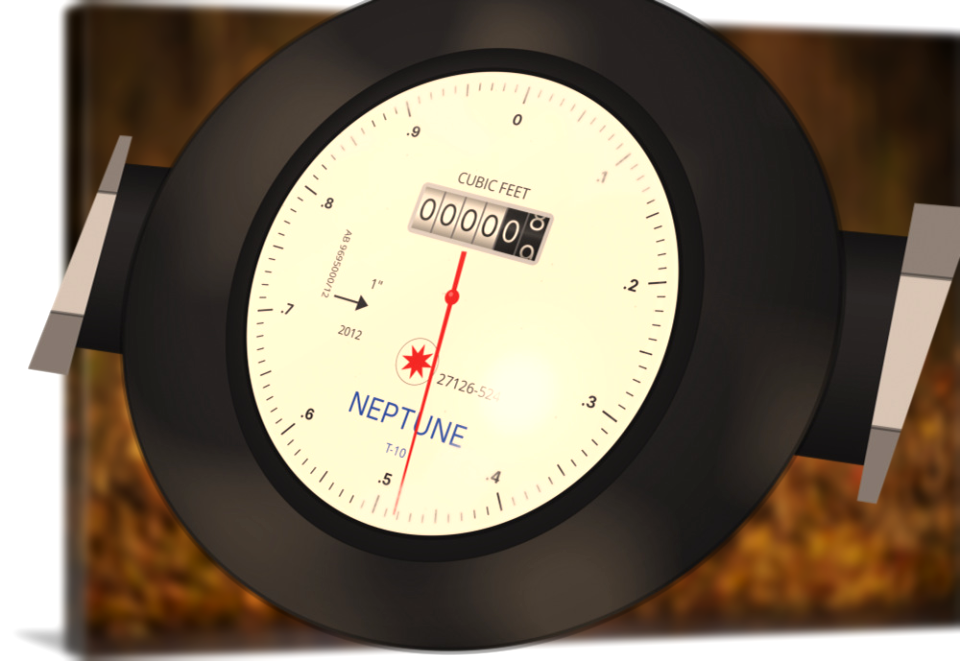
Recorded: 8.48 ft³
